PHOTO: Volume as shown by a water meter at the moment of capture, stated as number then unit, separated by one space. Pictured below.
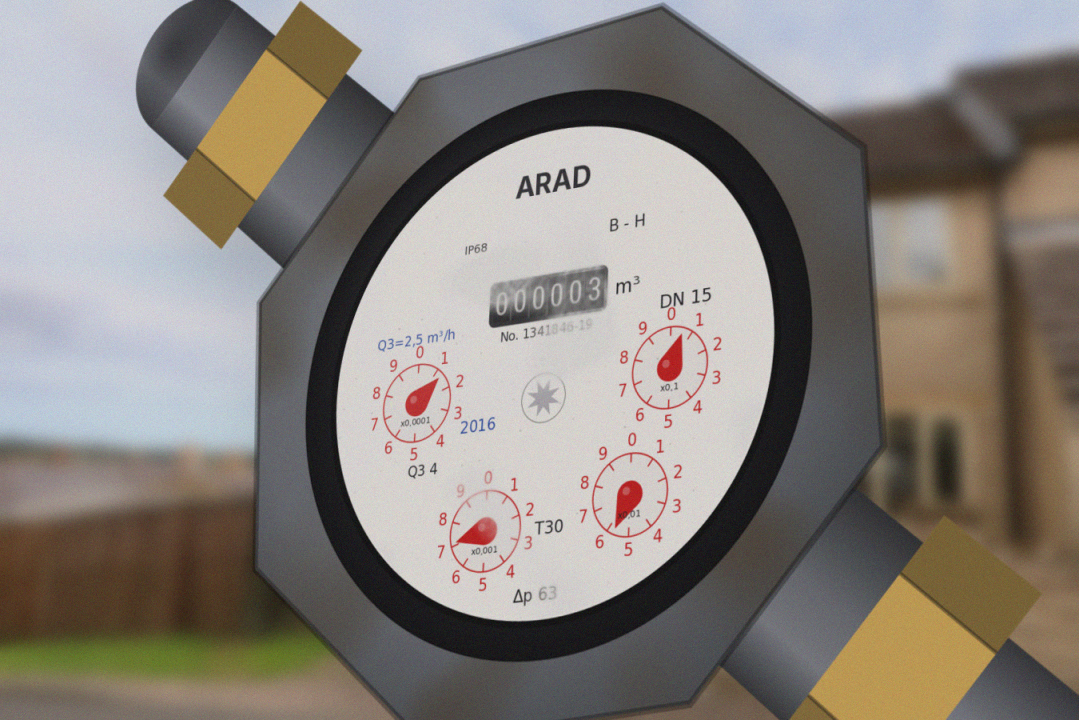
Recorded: 3.0571 m³
